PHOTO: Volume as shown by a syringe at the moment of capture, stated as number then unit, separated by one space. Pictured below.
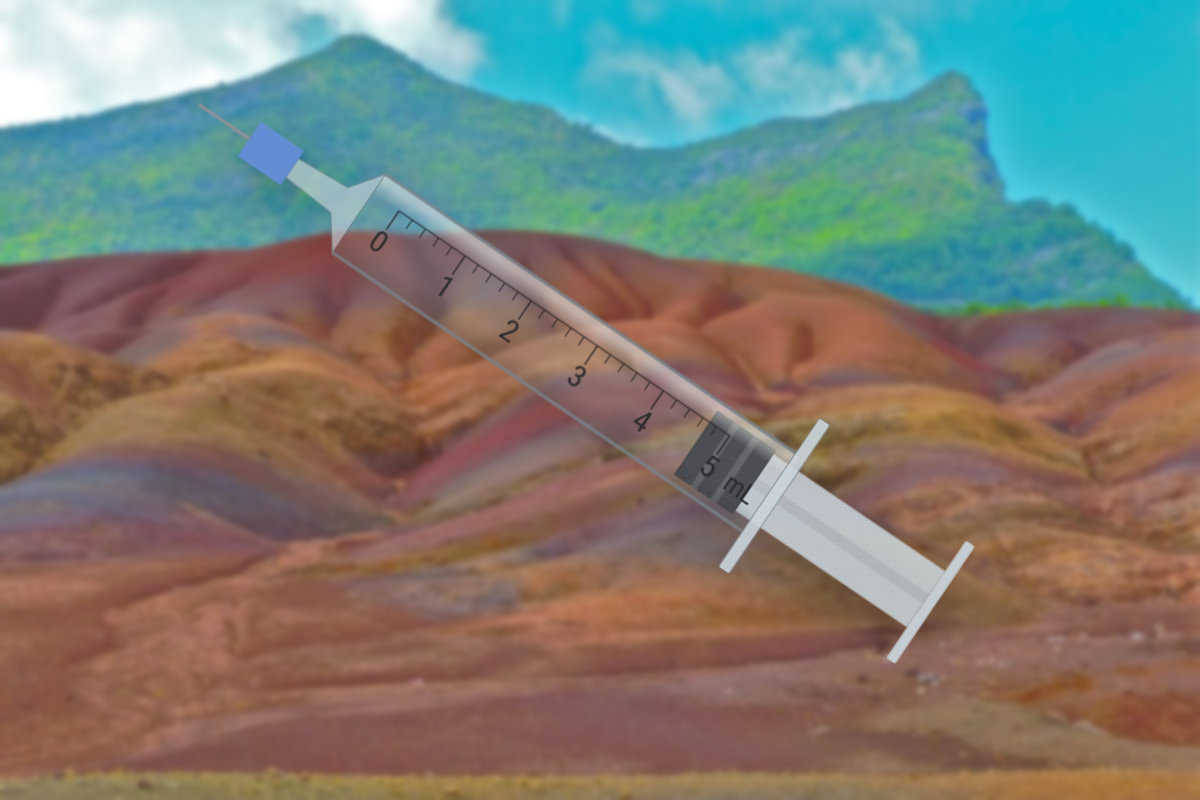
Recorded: 4.7 mL
